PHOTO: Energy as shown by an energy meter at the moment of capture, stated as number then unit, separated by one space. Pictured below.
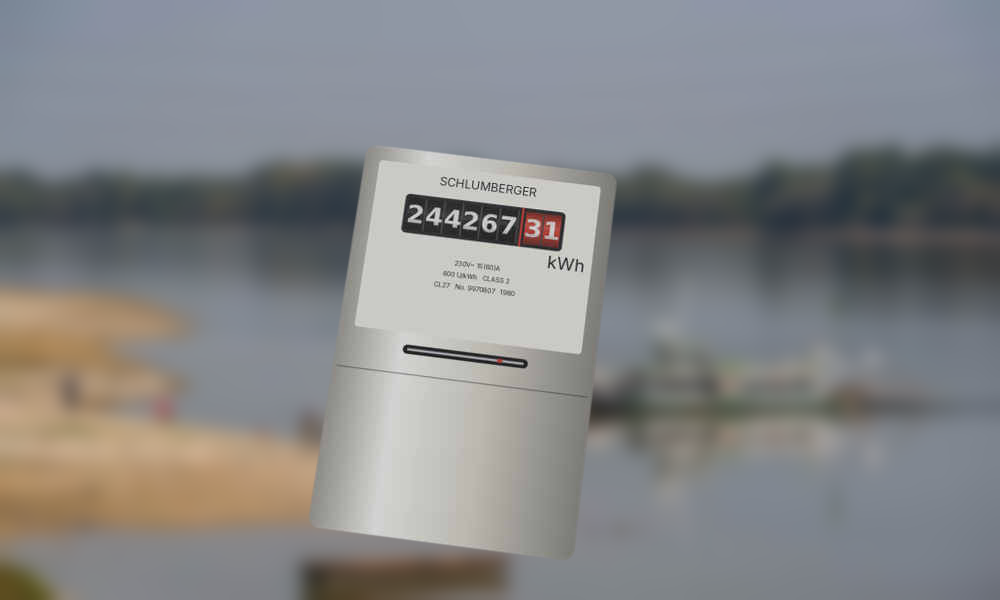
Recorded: 244267.31 kWh
